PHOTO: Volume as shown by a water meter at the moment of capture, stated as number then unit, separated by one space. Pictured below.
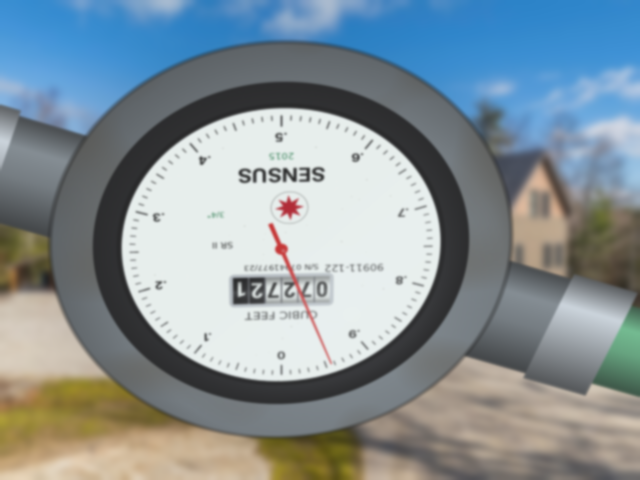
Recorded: 72720.94 ft³
